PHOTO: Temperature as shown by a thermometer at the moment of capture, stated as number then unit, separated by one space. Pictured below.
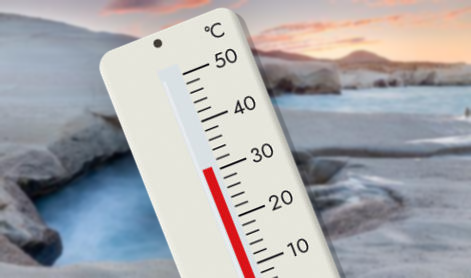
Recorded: 31 °C
